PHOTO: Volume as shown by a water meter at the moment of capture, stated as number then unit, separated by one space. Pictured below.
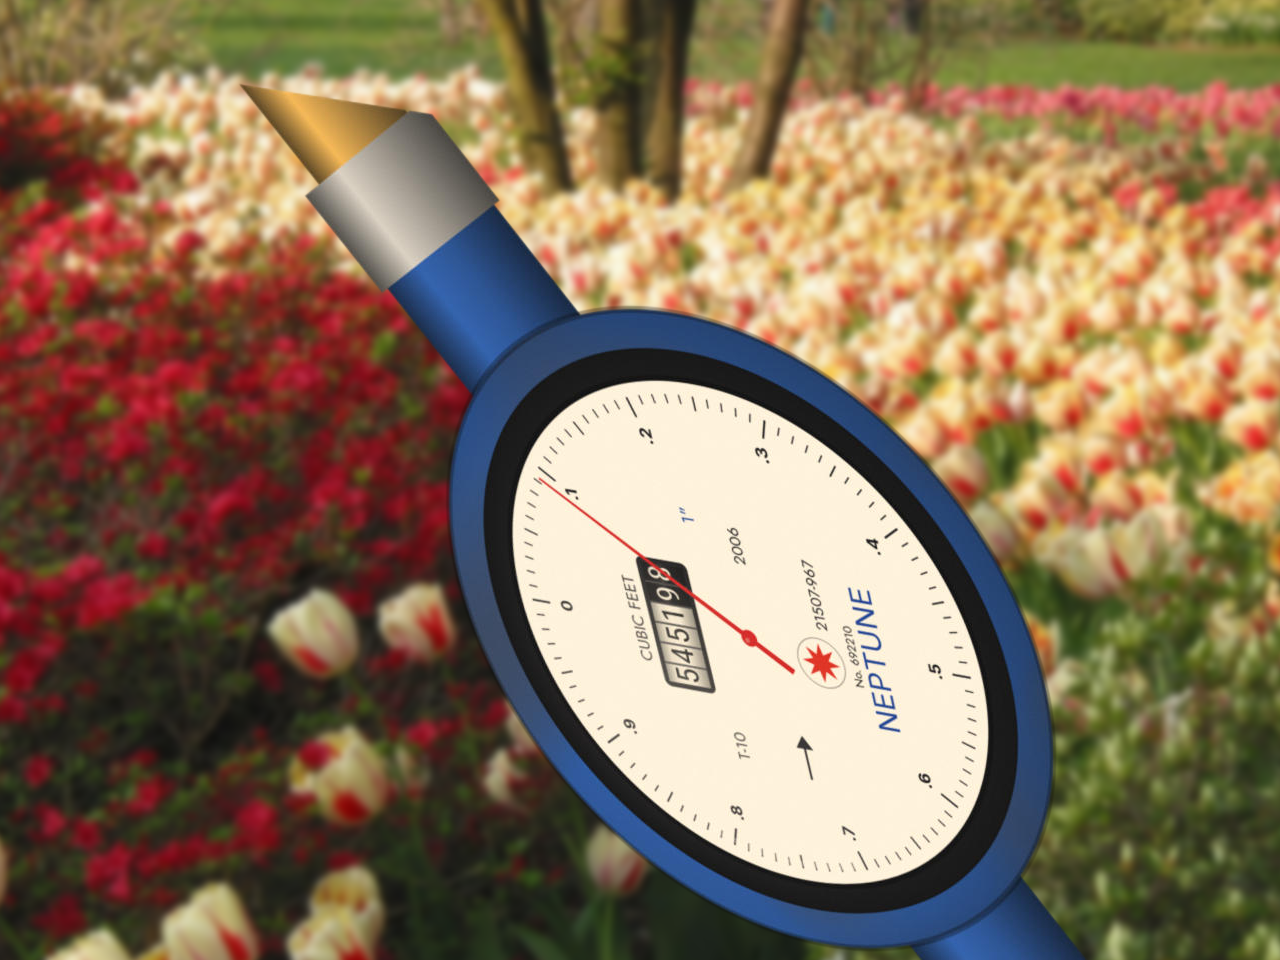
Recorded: 545198.09 ft³
